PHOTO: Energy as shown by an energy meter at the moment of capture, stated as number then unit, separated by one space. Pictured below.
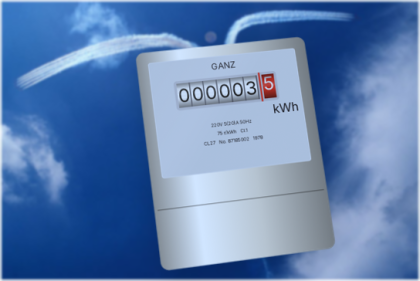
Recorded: 3.5 kWh
